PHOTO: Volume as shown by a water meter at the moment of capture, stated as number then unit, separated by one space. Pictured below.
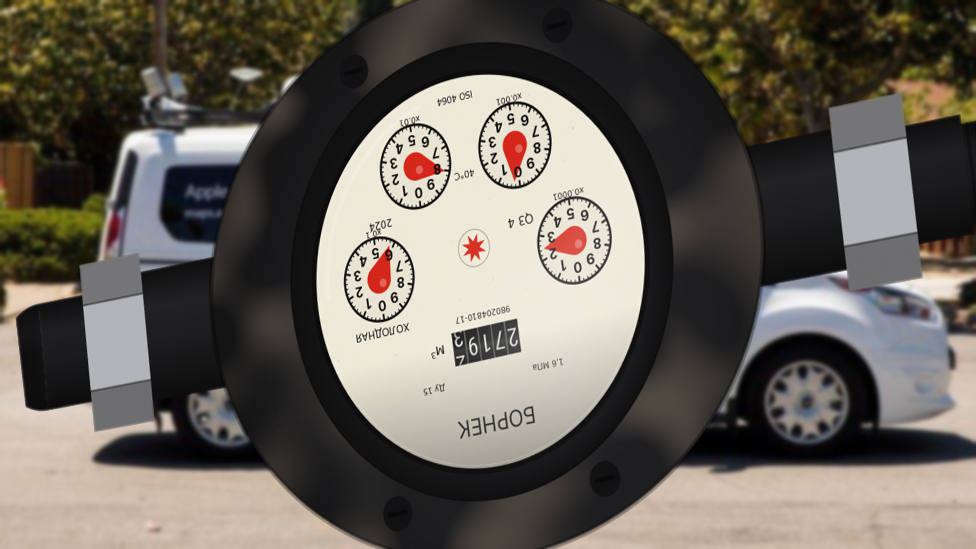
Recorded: 27192.5802 m³
